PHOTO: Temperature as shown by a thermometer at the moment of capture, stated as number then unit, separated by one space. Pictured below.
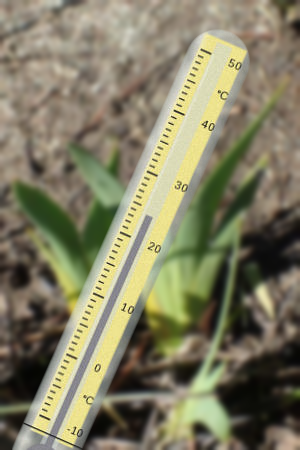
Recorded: 24 °C
